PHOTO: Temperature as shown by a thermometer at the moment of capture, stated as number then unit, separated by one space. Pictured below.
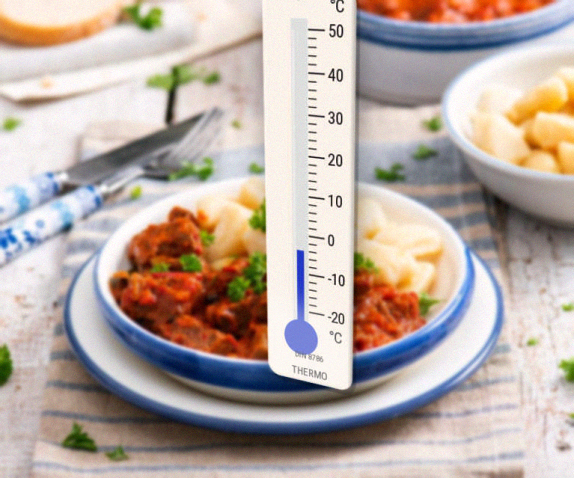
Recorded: -4 °C
